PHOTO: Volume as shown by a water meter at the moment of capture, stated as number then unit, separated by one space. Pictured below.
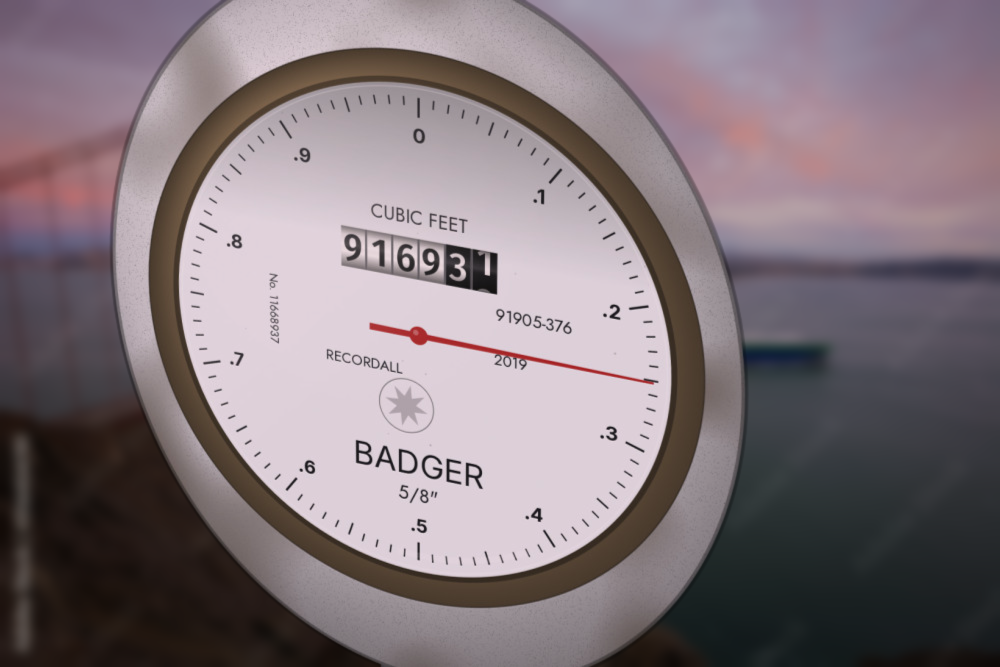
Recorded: 916931.25 ft³
